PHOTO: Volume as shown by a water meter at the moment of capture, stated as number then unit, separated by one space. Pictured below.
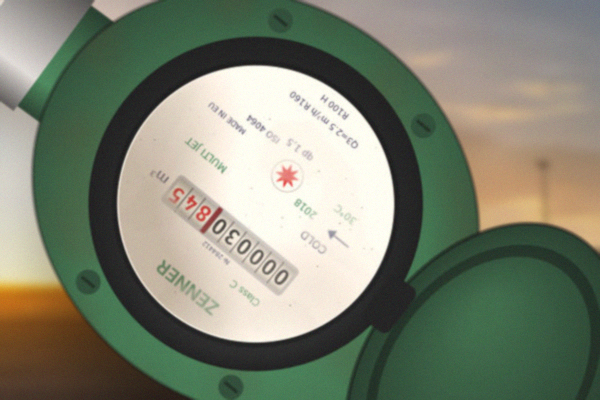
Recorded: 30.845 m³
